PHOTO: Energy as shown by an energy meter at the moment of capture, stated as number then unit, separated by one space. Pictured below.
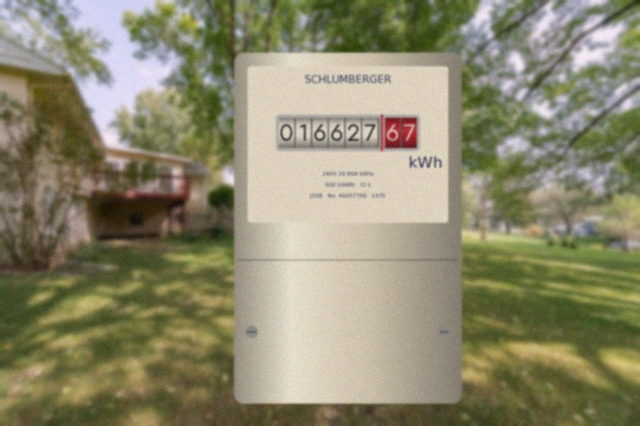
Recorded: 16627.67 kWh
